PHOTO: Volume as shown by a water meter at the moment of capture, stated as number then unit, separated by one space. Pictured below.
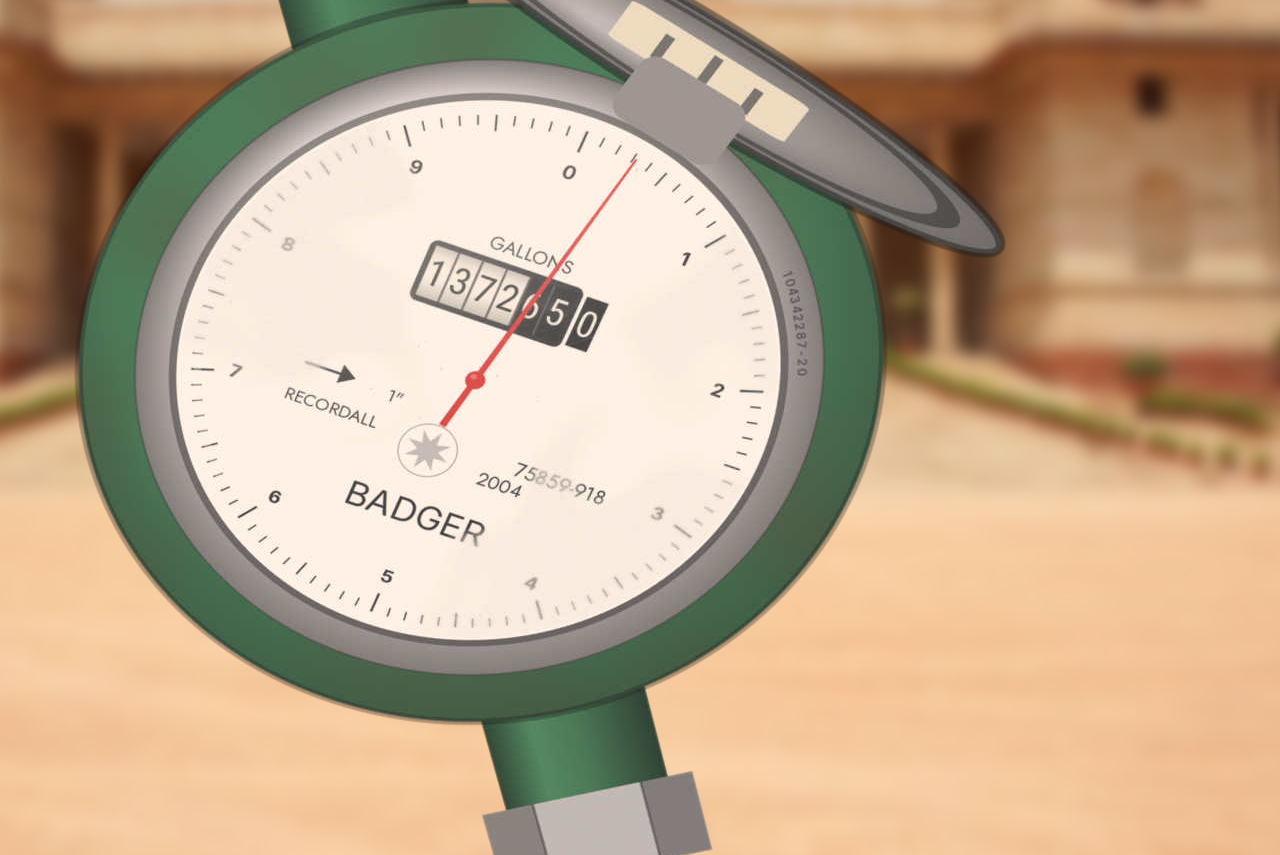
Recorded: 1372650.3 gal
